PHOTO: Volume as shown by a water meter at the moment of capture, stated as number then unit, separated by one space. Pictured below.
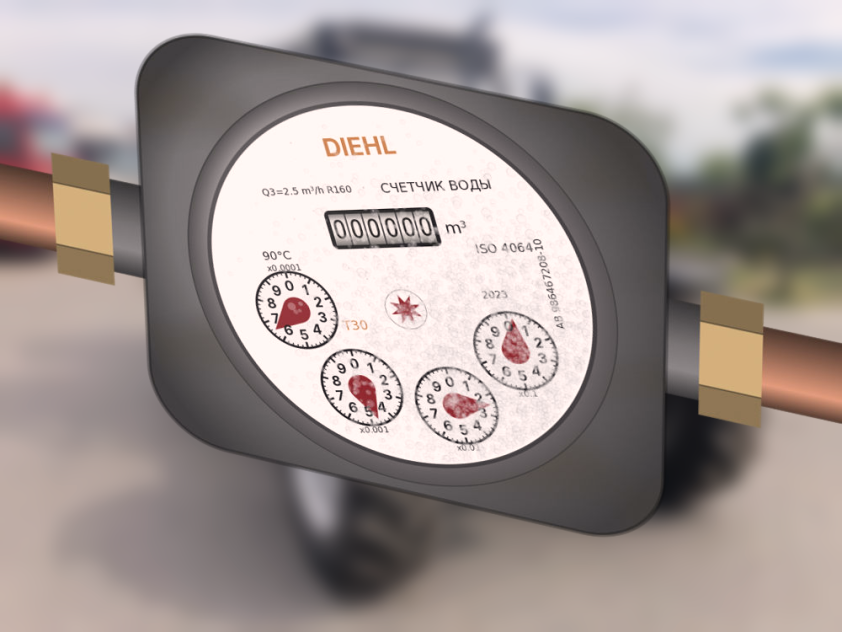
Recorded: 0.0246 m³
